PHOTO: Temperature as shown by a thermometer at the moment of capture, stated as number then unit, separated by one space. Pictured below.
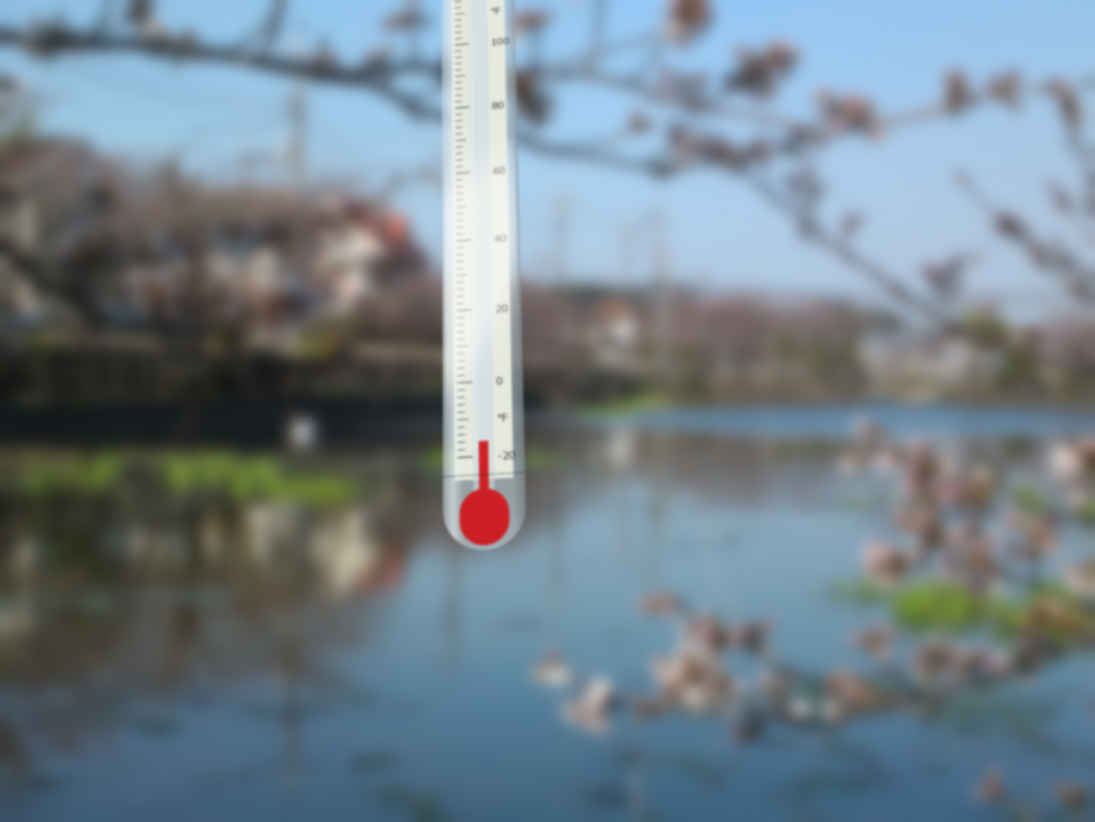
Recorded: -16 °F
